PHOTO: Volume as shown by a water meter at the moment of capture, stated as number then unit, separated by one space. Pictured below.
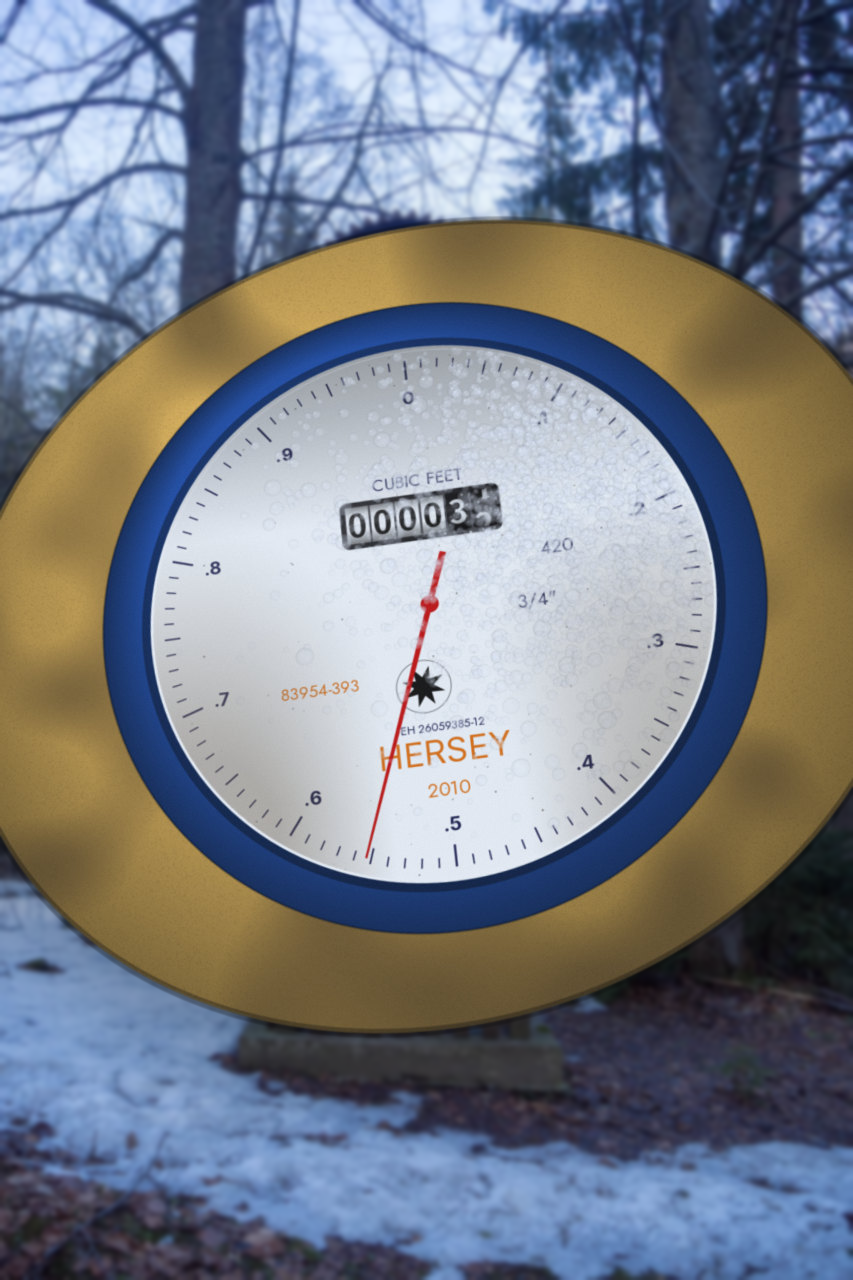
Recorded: 31.55 ft³
